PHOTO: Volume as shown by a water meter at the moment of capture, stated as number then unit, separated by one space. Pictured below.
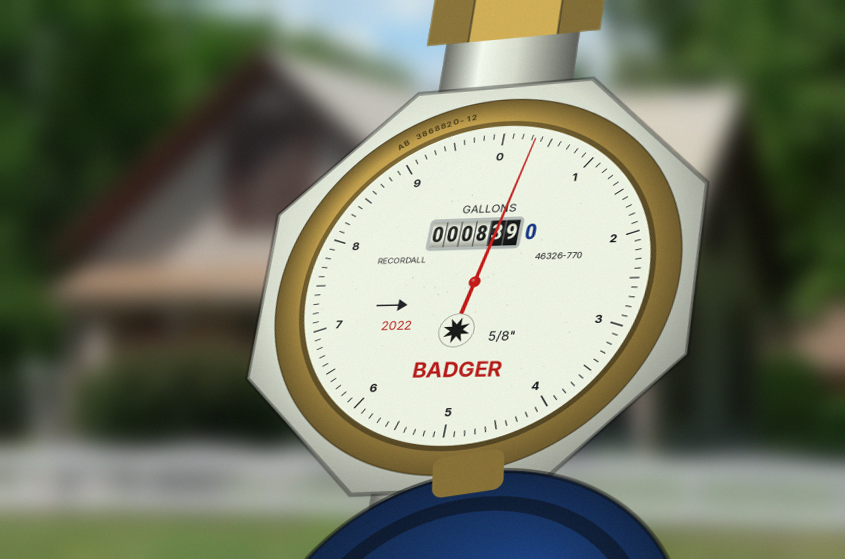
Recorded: 8390.3 gal
